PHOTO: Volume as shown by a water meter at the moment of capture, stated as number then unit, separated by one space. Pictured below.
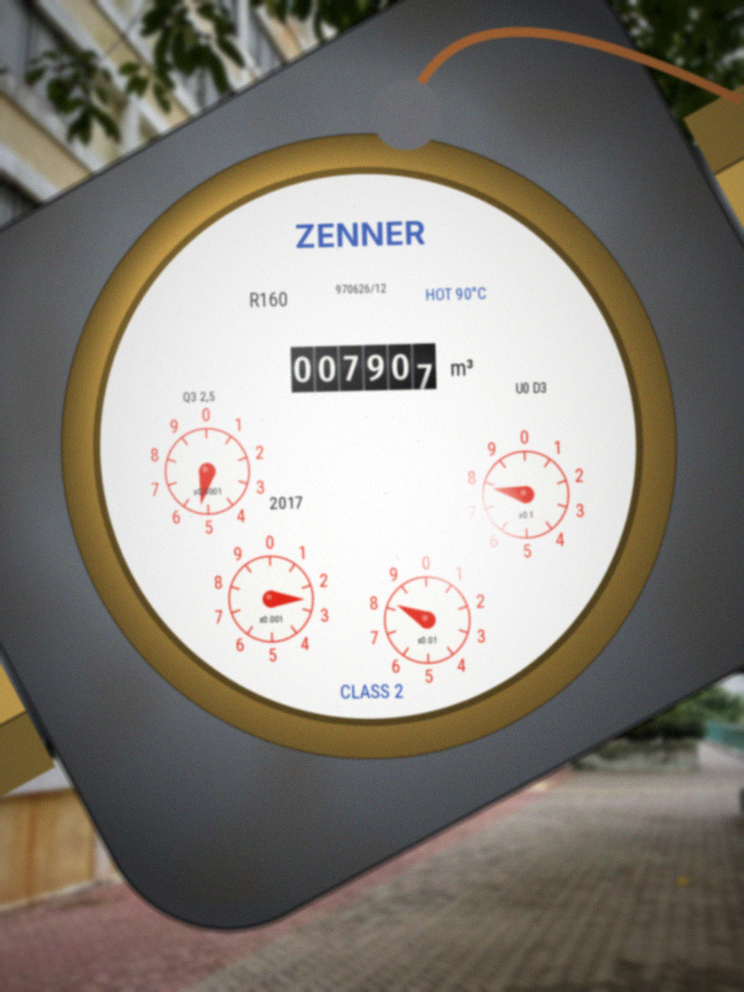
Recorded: 7906.7825 m³
